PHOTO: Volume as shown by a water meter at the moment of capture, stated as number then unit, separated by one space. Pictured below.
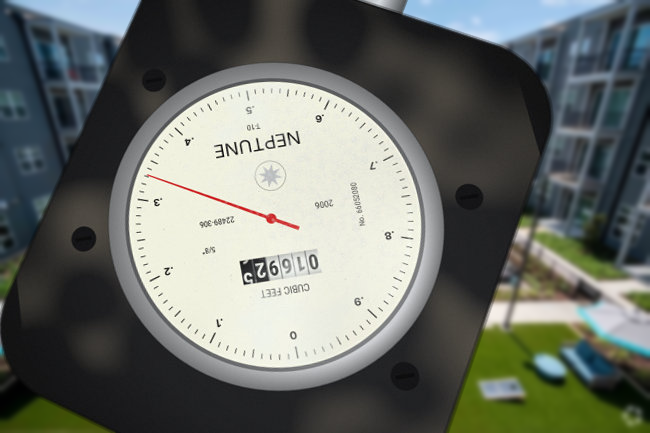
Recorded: 16925.33 ft³
